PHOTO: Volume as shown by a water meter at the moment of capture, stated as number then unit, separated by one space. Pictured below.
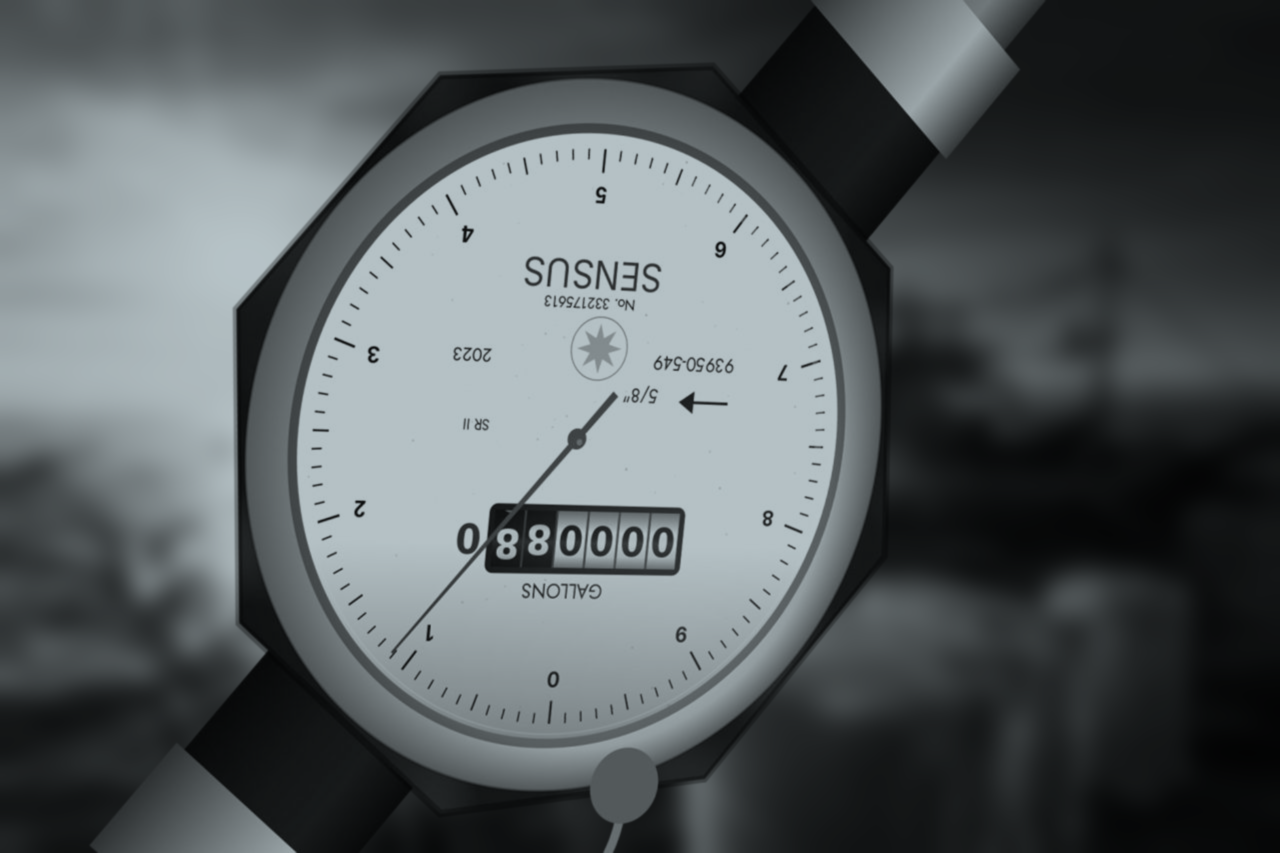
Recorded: 881.1 gal
